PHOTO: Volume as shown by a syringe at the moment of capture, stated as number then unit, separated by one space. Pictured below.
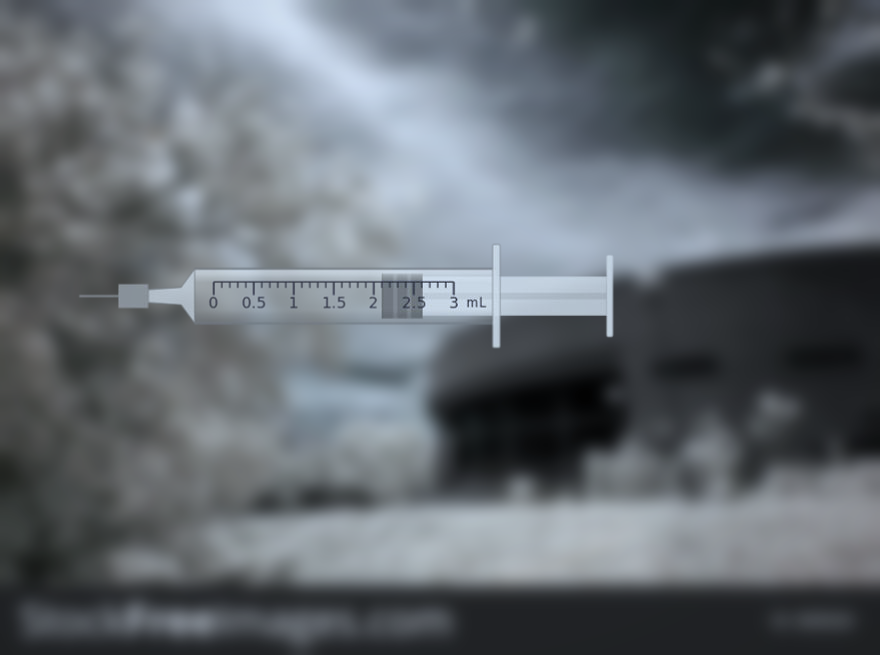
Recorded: 2.1 mL
